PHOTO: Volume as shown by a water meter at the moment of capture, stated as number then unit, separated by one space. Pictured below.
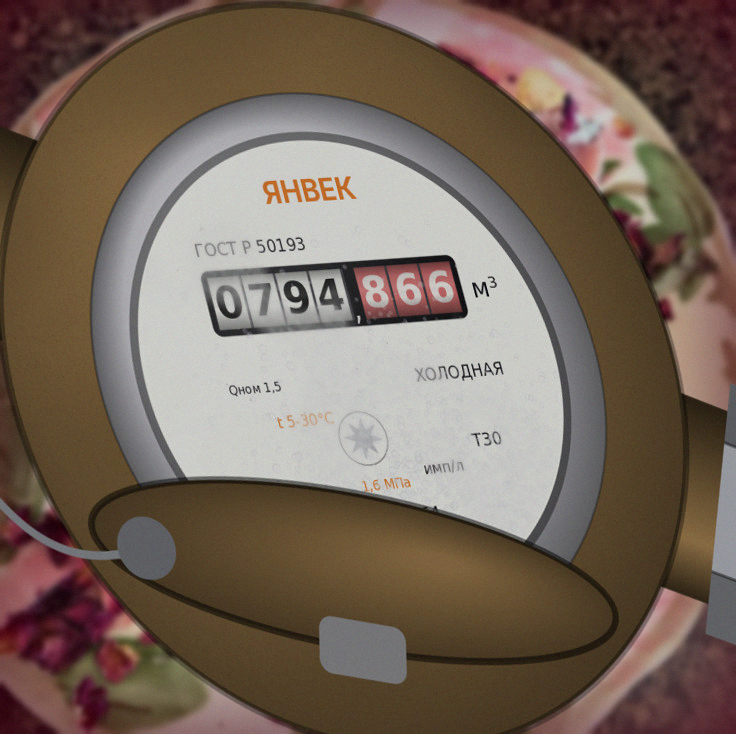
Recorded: 794.866 m³
